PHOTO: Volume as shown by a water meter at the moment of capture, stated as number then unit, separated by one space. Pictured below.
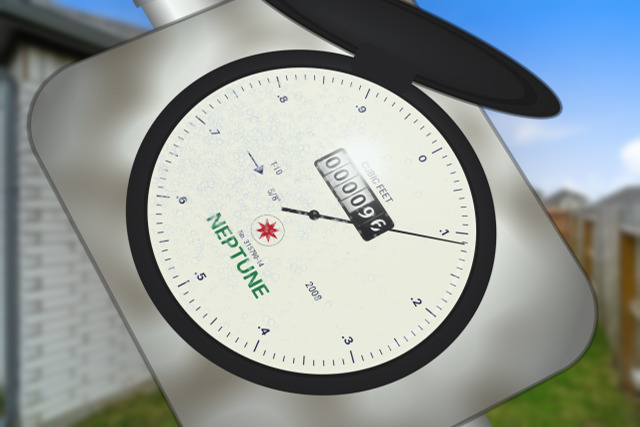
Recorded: 96.11 ft³
